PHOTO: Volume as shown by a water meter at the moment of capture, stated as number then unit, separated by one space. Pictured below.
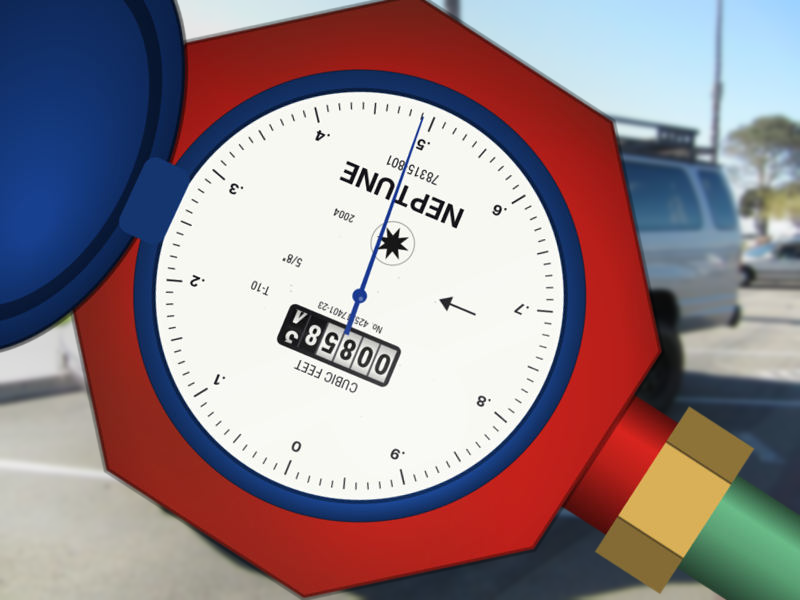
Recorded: 8583.49 ft³
